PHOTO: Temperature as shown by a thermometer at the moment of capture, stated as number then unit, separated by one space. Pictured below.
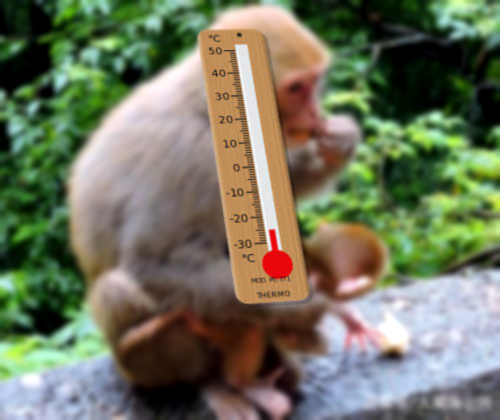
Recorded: -25 °C
